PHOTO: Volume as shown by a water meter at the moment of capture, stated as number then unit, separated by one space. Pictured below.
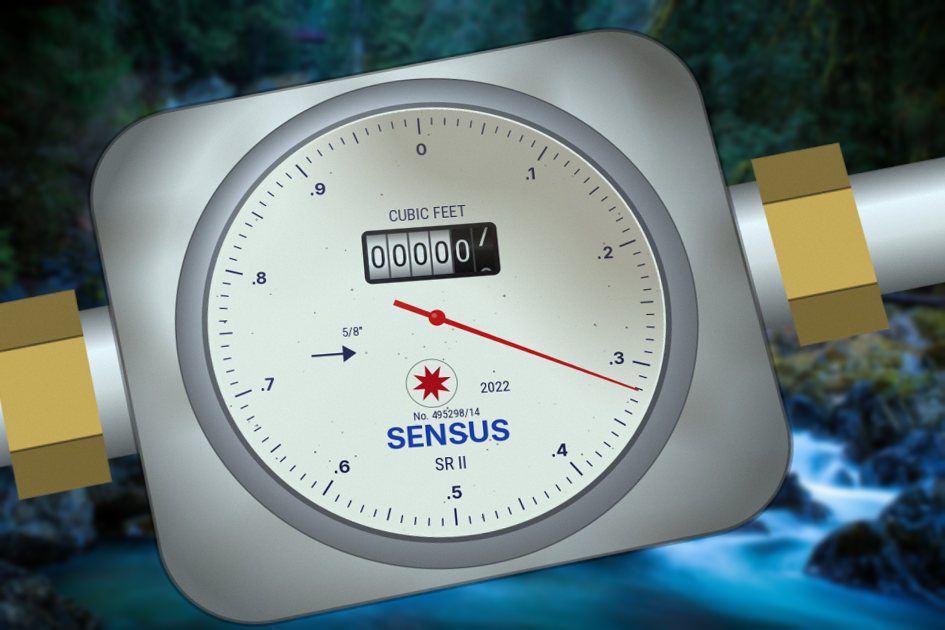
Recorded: 7.32 ft³
